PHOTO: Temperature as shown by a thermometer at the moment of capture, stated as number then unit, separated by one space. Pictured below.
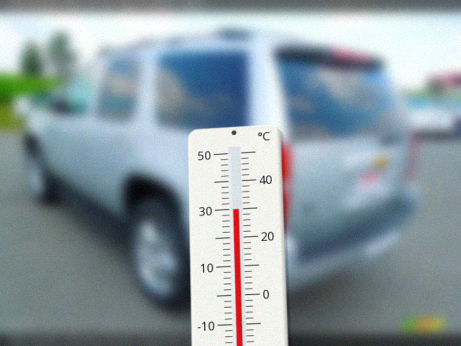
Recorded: 30 °C
